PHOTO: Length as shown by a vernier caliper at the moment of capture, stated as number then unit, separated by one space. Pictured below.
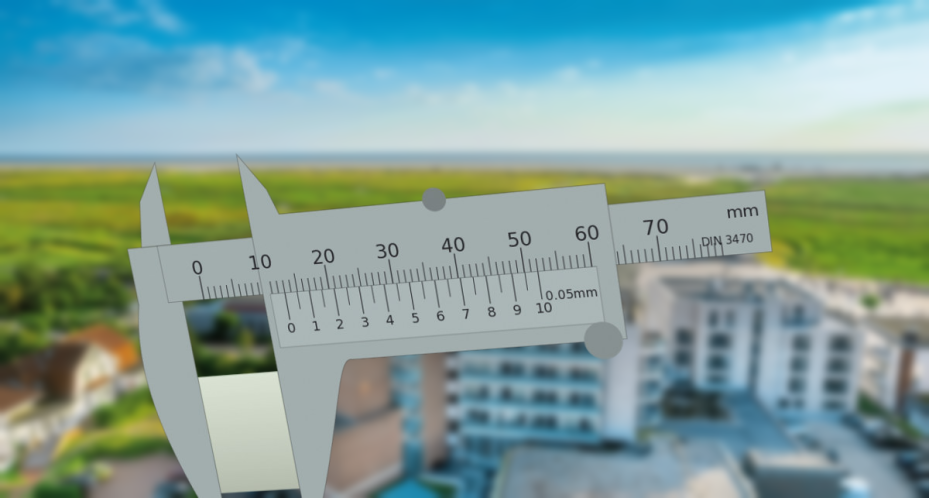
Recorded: 13.0 mm
